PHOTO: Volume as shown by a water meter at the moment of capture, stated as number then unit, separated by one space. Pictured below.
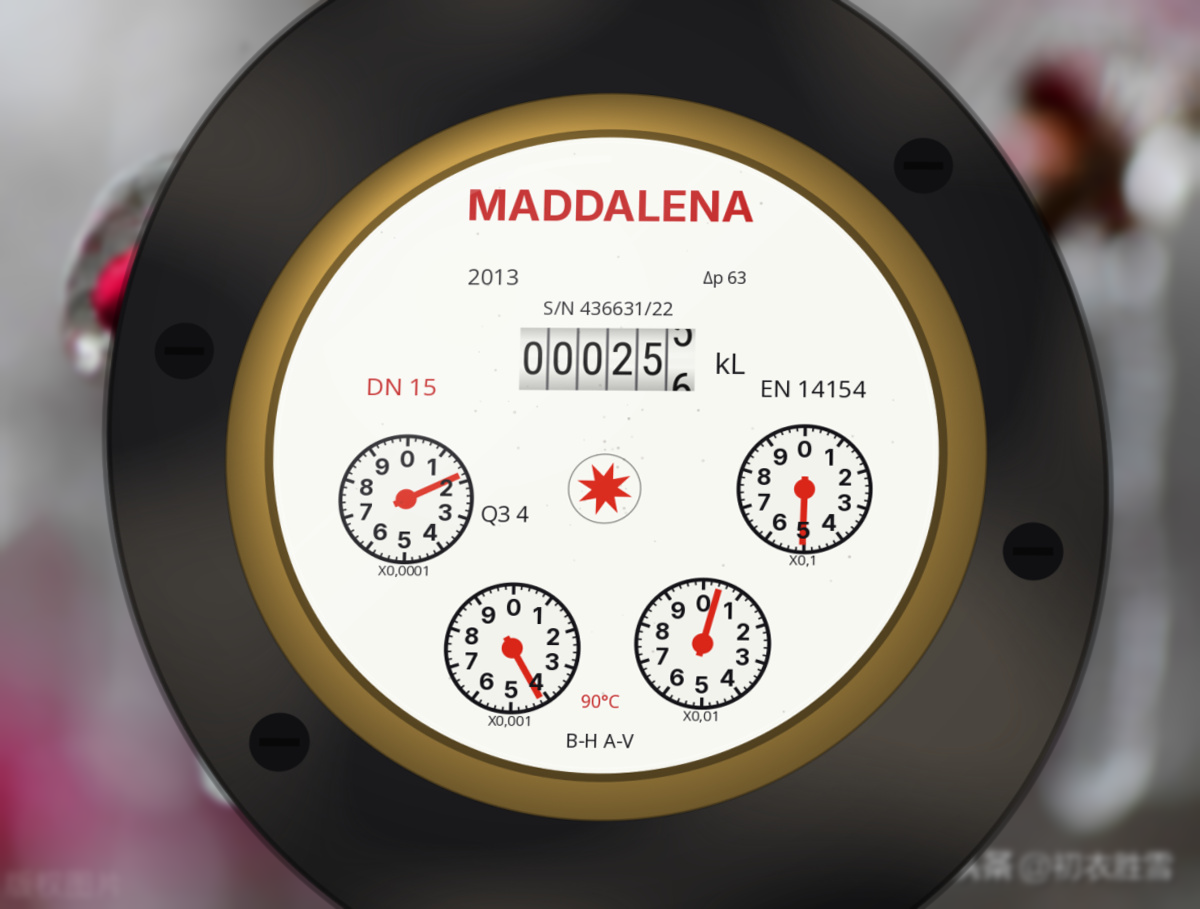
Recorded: 255.5041 kL
